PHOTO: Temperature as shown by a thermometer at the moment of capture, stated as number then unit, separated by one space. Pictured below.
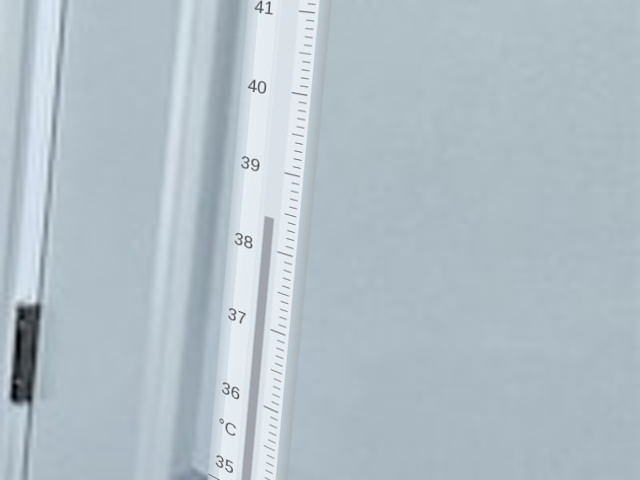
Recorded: 38.4 °C
